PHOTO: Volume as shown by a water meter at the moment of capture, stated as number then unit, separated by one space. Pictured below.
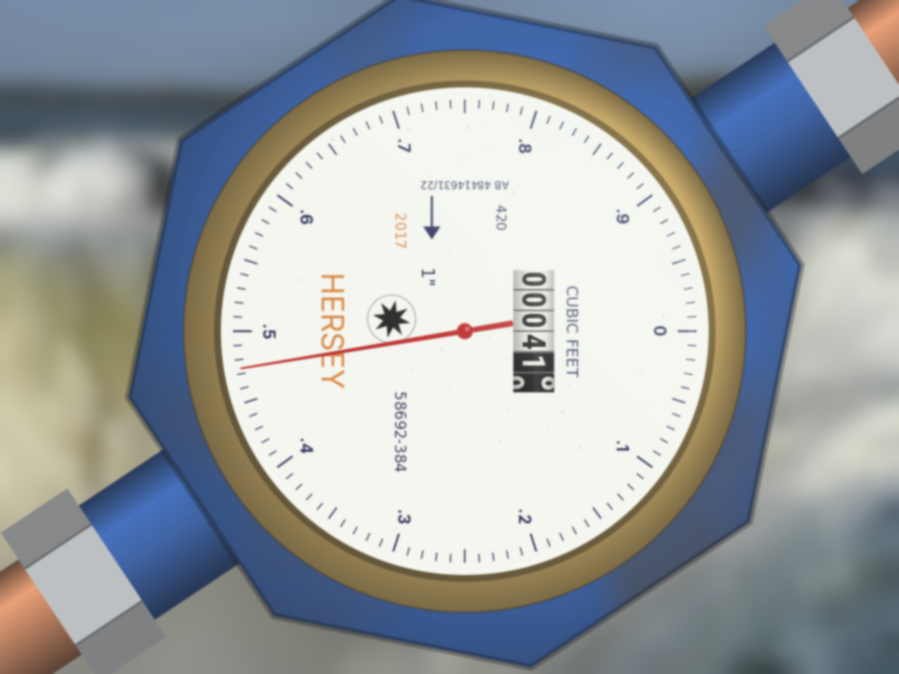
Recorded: 418.47 ft³
